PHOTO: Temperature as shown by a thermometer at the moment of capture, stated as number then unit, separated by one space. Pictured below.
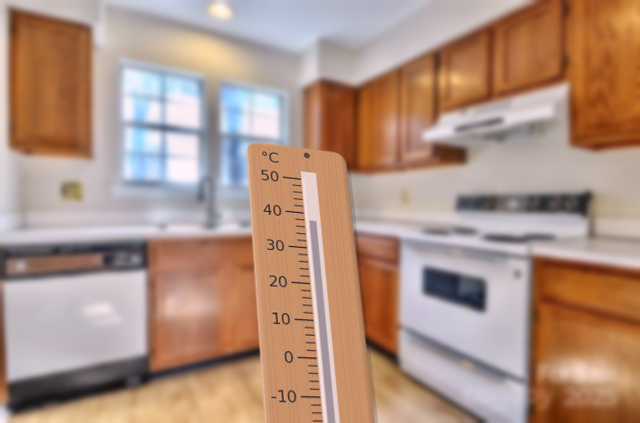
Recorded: 38 °C
